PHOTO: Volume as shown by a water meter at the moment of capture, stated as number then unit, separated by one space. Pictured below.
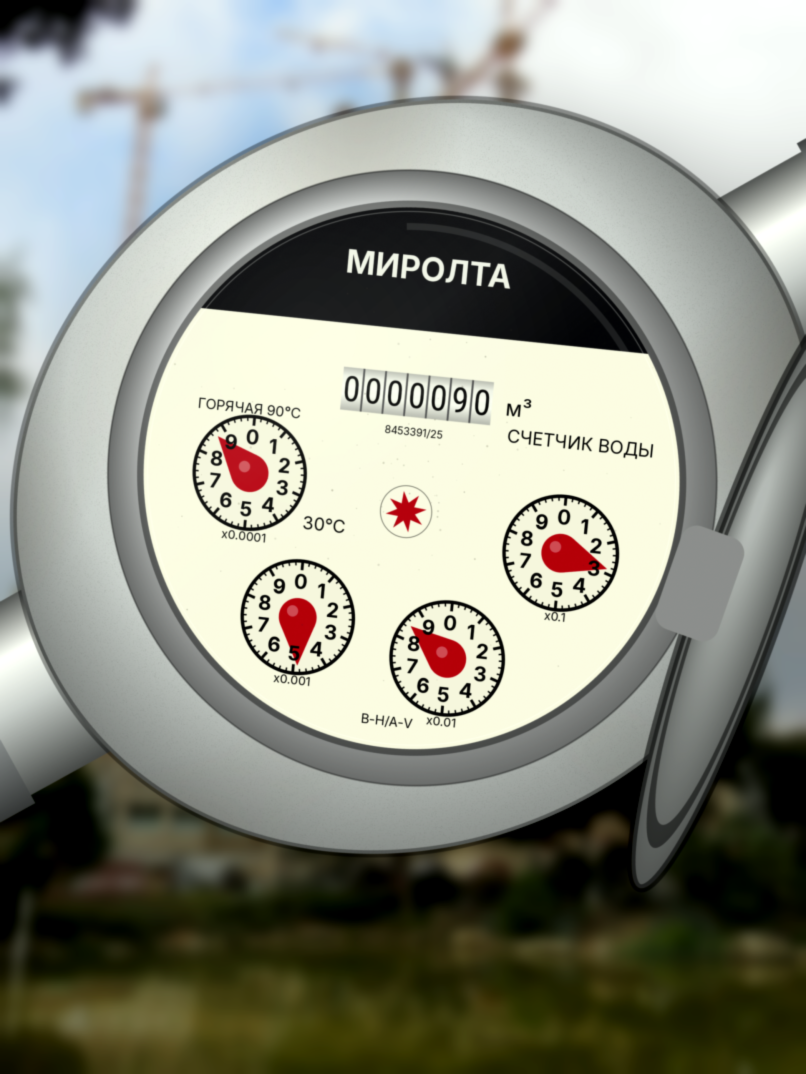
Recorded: 90.2848 m³
